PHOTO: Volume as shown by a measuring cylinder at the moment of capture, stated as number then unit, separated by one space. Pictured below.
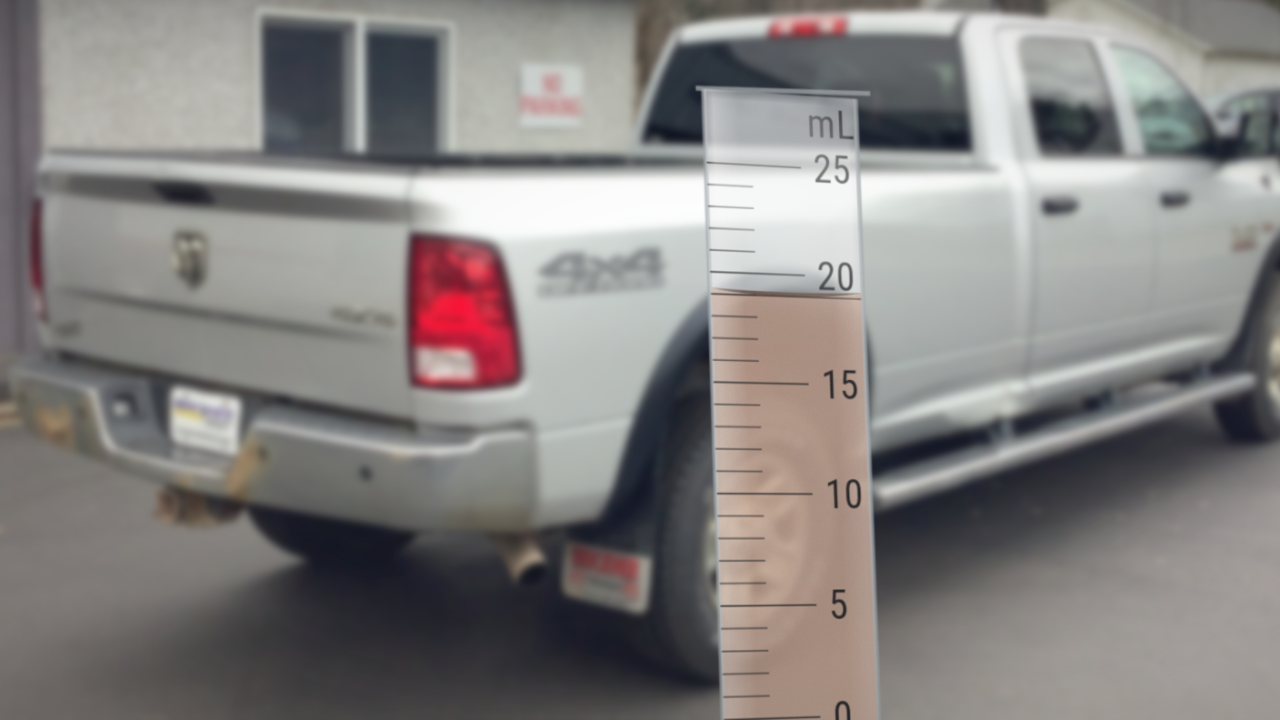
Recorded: 19 mL
